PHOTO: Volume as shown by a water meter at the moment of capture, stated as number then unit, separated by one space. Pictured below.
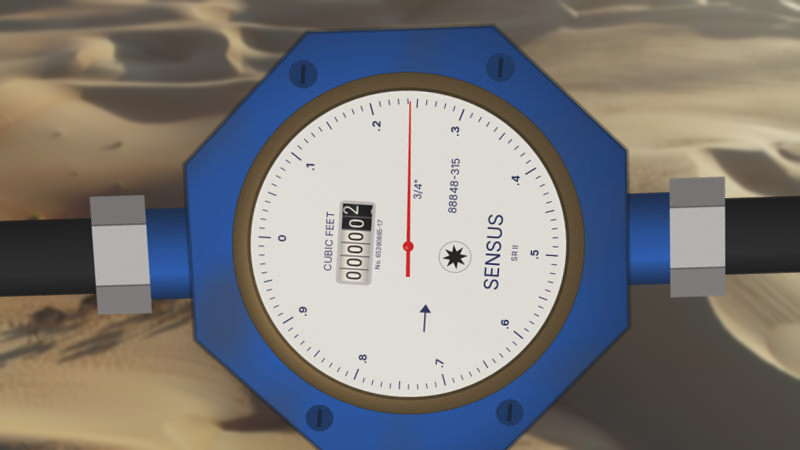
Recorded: 2.24 ft³
